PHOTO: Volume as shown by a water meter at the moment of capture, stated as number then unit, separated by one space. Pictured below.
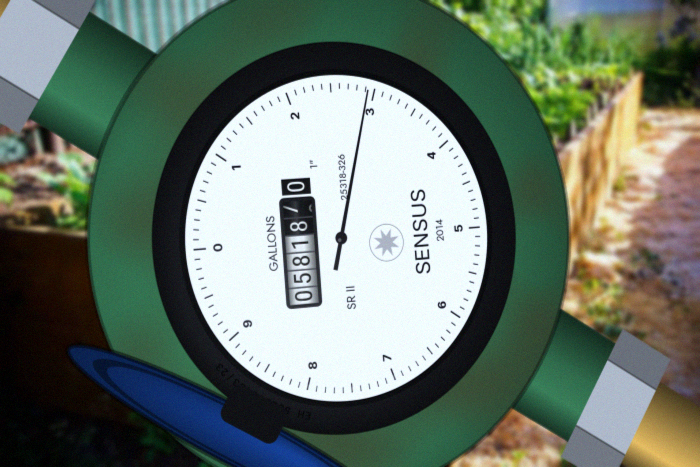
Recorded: 581872.9 gal
